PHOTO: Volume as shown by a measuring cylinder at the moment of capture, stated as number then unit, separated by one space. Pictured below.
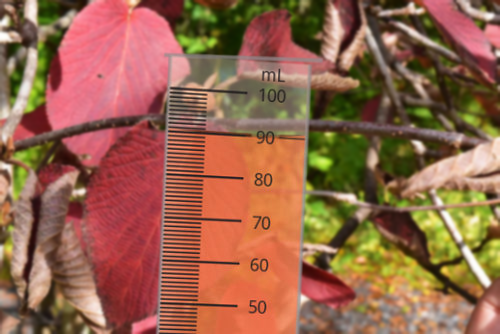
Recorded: 90 mL
